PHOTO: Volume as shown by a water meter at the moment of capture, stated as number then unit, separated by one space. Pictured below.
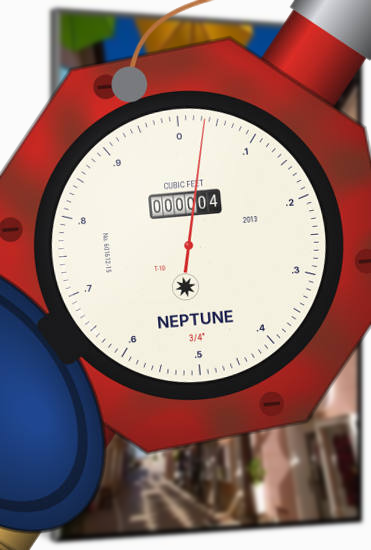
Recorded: 4.03 ft³
